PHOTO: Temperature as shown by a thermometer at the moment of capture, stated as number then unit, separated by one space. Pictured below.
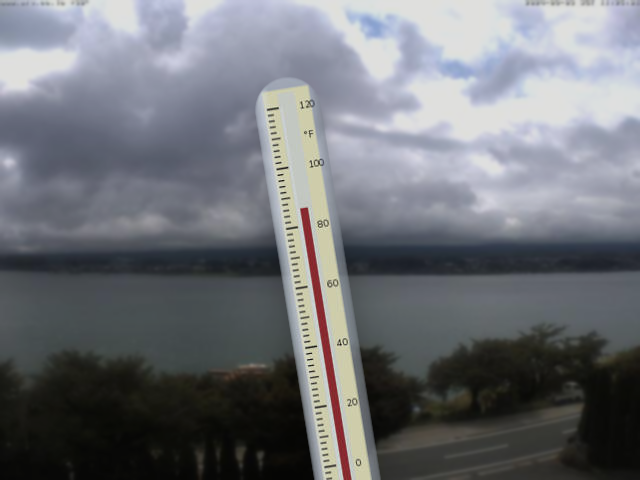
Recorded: 86 °F
